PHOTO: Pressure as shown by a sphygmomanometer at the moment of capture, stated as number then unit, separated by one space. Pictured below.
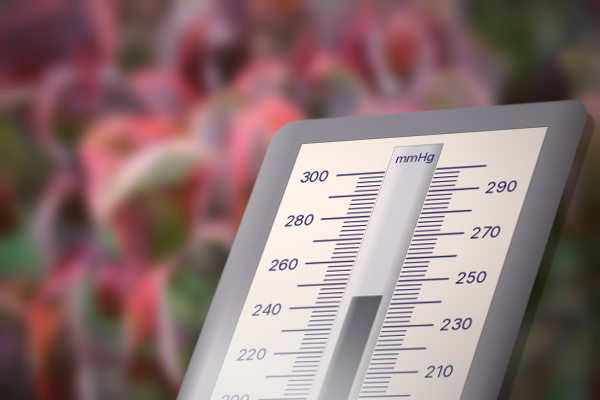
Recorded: 244 mmHg
